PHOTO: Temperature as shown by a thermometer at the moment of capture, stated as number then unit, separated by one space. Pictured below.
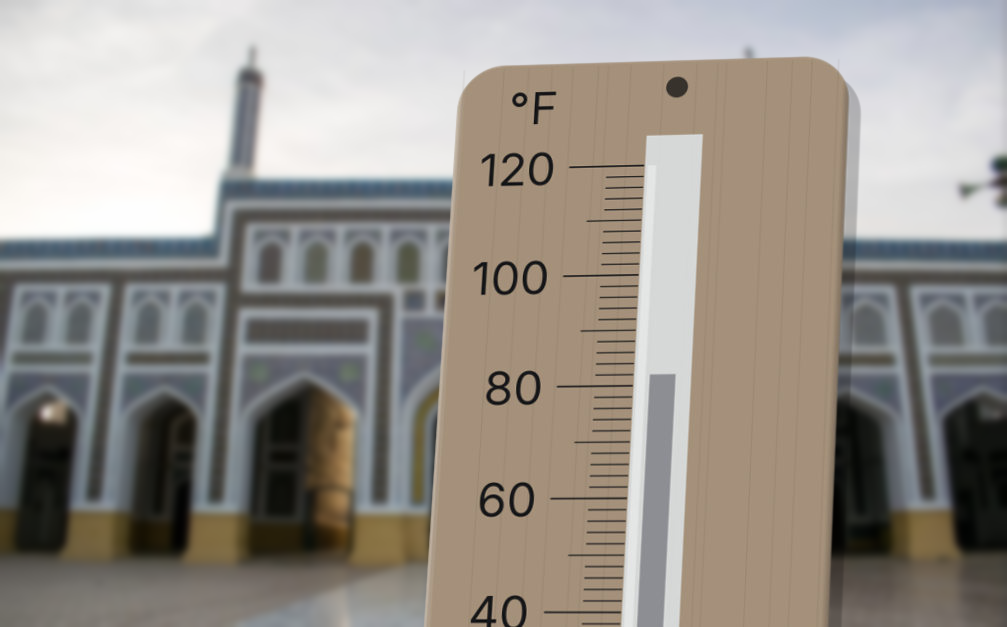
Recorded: 82 °F
